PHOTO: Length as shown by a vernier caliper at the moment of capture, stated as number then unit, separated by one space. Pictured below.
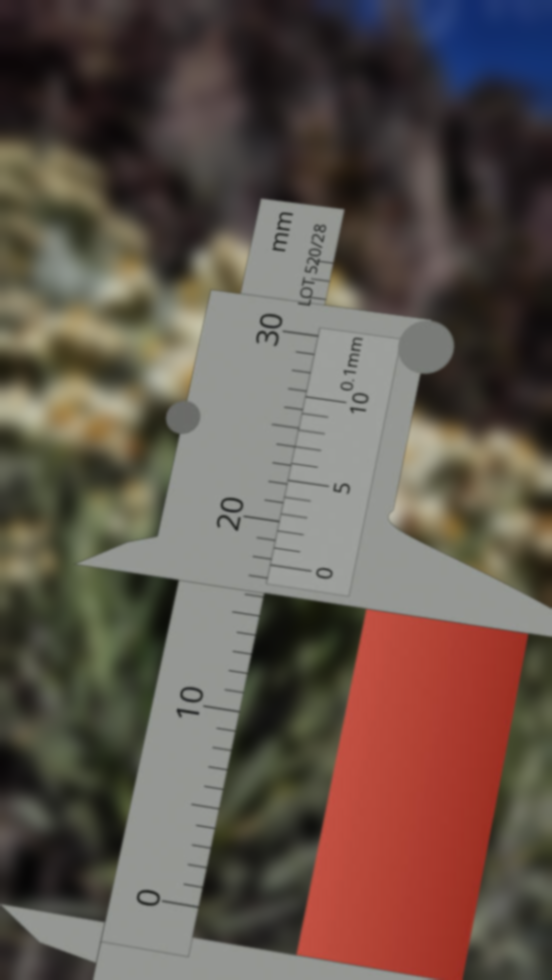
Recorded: 17.7 mm
